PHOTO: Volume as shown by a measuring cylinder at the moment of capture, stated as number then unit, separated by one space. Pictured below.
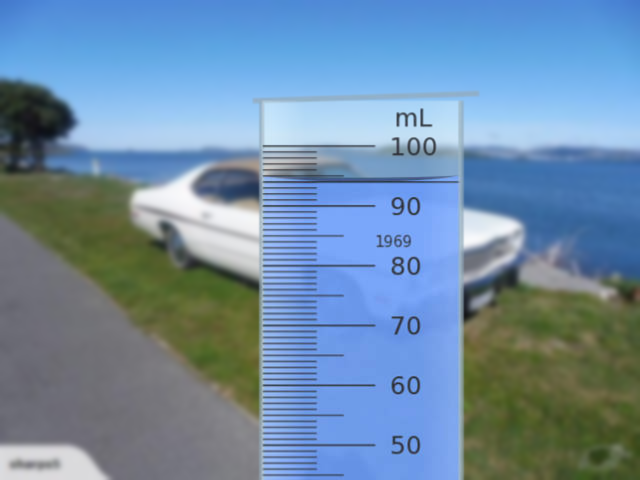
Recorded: 94 mL
